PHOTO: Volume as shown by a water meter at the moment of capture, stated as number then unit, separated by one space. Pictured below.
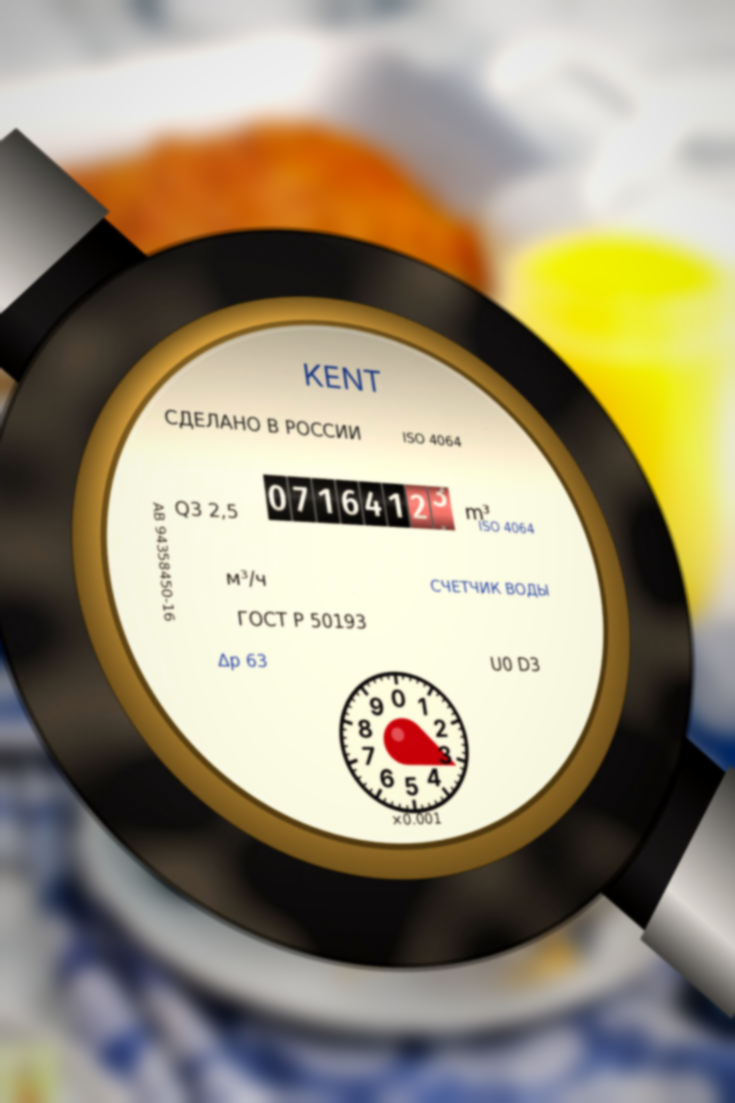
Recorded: 71641.233 m³
